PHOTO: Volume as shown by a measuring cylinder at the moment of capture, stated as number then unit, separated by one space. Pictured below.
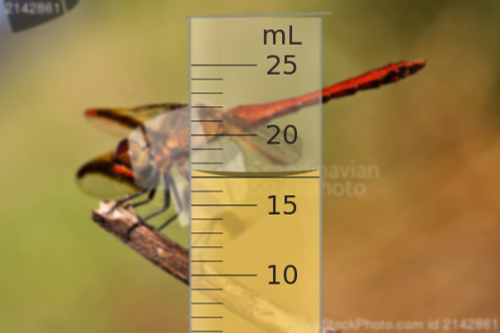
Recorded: 17 mL
